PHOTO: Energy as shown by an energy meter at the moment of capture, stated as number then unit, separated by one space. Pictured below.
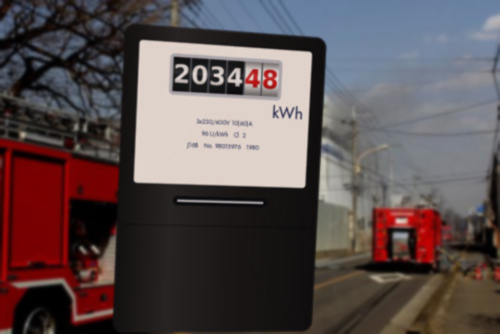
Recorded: 2034.48 kWh
